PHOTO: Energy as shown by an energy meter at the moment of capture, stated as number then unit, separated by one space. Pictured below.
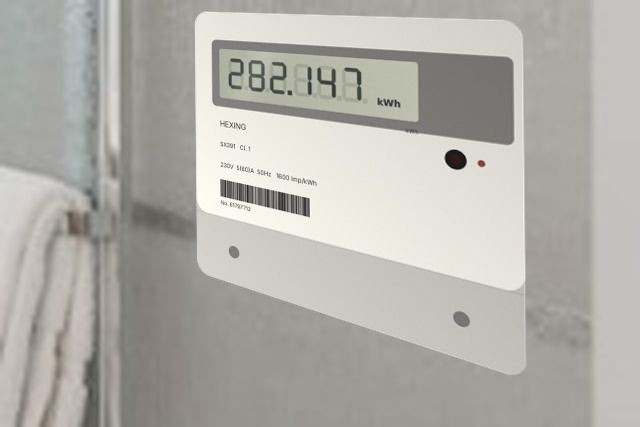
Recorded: 282.147 kWh
